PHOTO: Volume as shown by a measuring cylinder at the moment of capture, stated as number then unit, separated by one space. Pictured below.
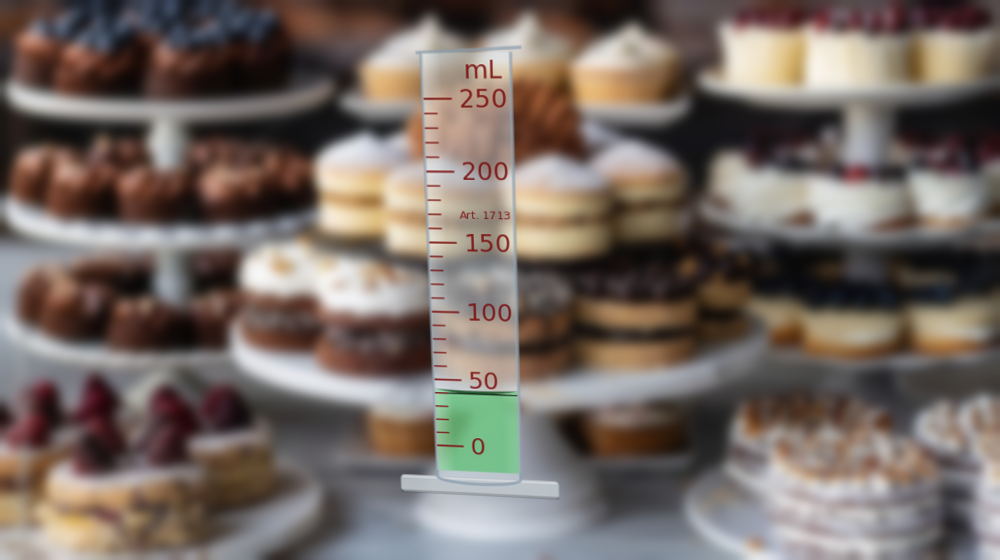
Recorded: 40 mL
